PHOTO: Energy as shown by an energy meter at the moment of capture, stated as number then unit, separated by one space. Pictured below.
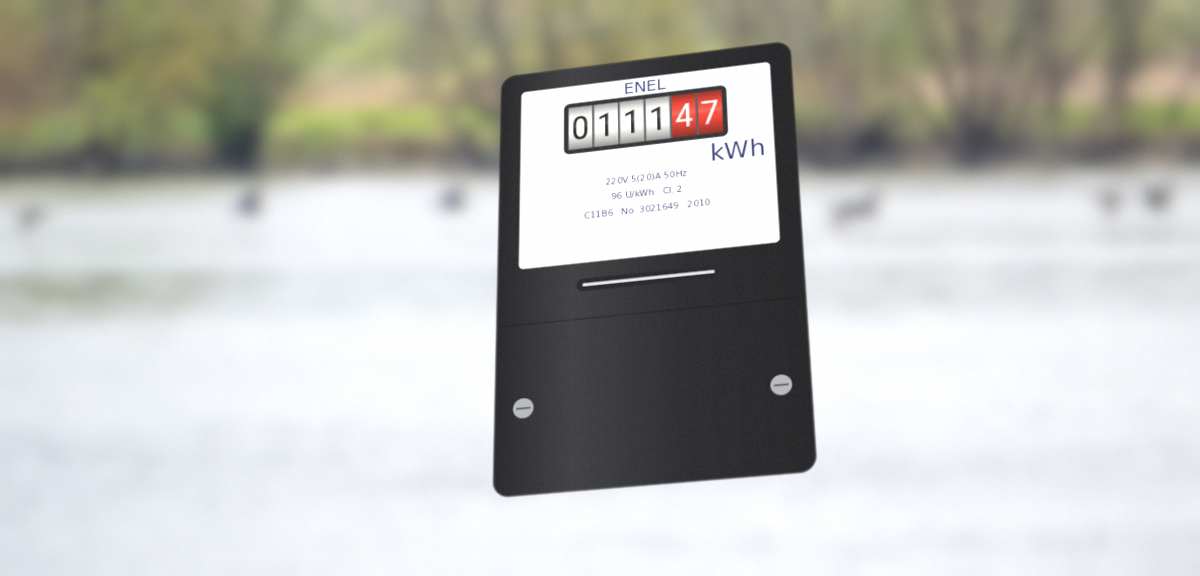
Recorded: 111.47 kWh
